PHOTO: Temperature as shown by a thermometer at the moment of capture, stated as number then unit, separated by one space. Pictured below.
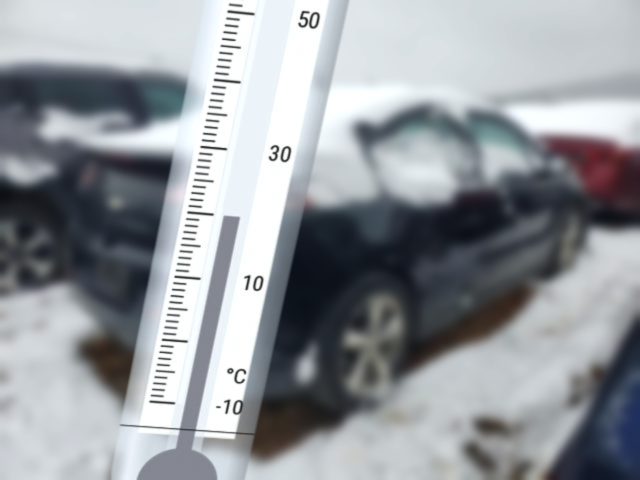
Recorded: 20 °C
